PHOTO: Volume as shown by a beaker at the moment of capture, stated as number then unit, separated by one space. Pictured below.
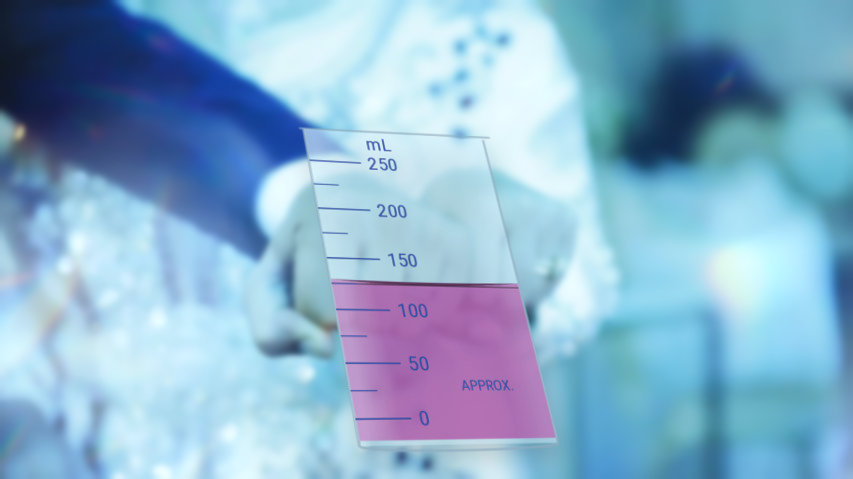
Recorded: 125 mL
